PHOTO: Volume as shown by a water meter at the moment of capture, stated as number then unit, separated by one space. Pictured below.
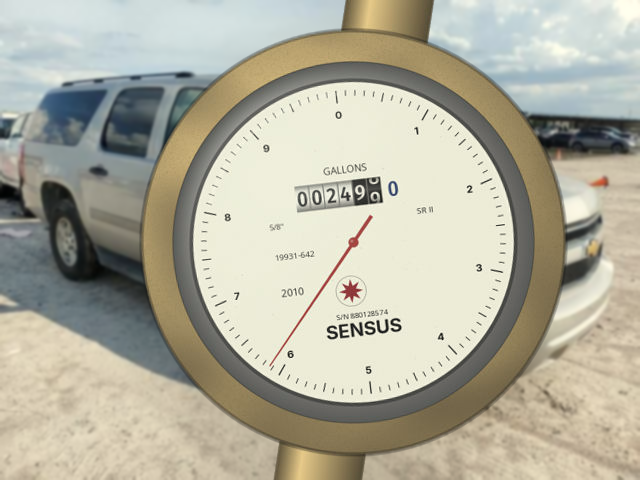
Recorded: 24986.1 gal
